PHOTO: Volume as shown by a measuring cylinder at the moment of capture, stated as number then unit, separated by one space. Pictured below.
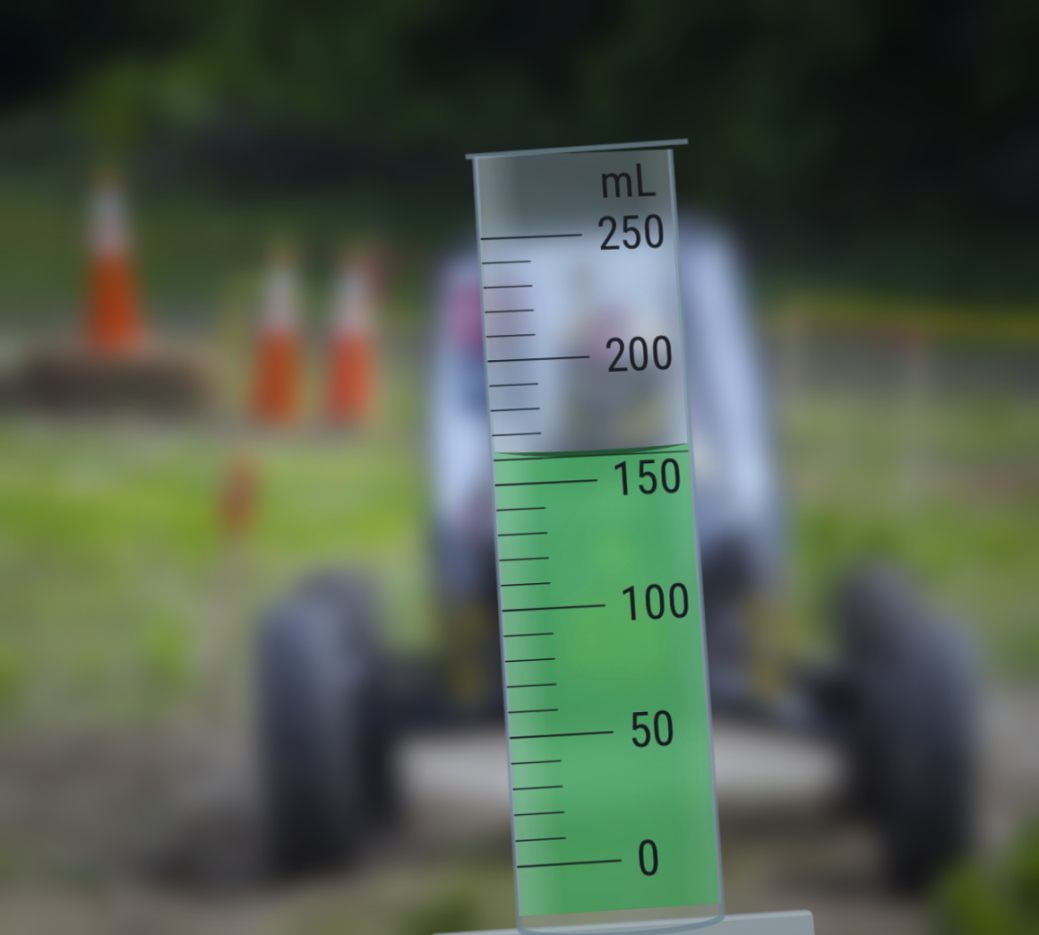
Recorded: 160 mL
